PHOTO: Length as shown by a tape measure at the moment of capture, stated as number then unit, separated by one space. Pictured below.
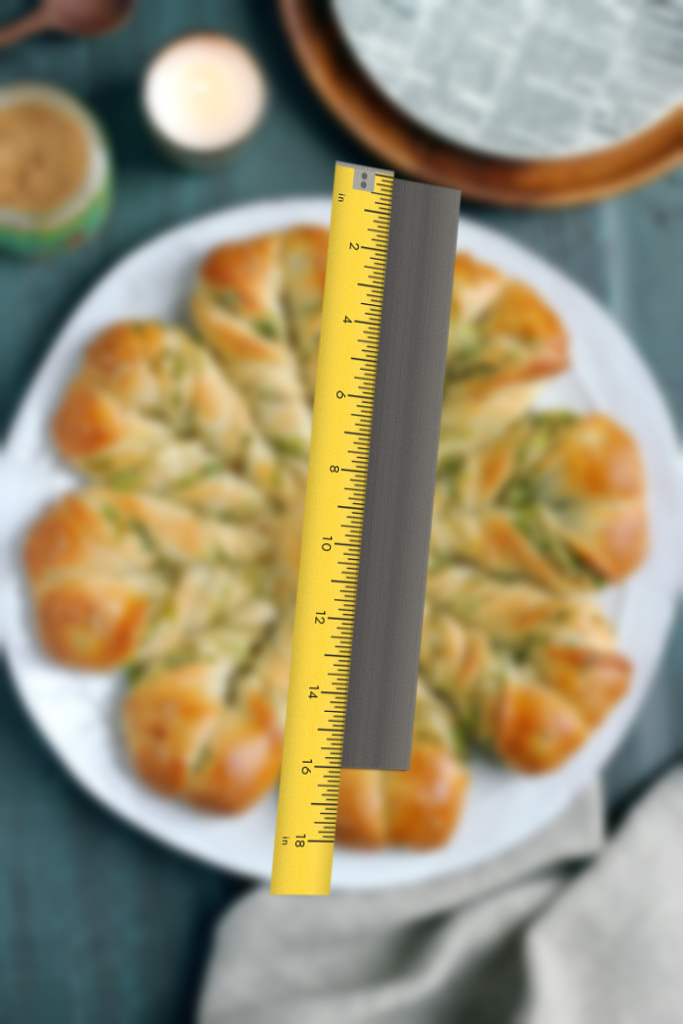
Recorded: 16 in
